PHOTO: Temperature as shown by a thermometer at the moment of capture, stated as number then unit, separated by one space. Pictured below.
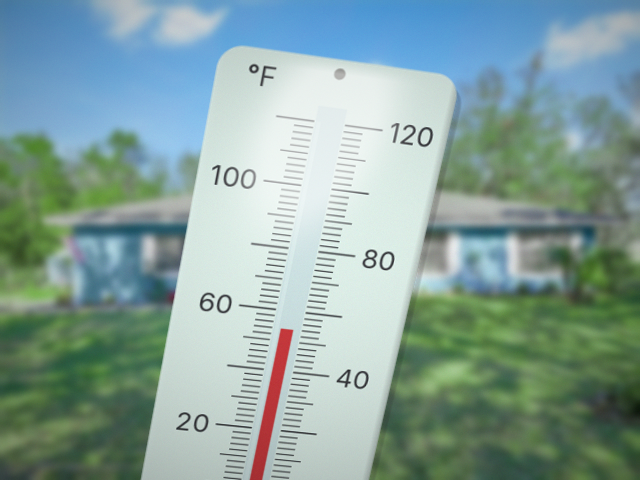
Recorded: 54 °F
